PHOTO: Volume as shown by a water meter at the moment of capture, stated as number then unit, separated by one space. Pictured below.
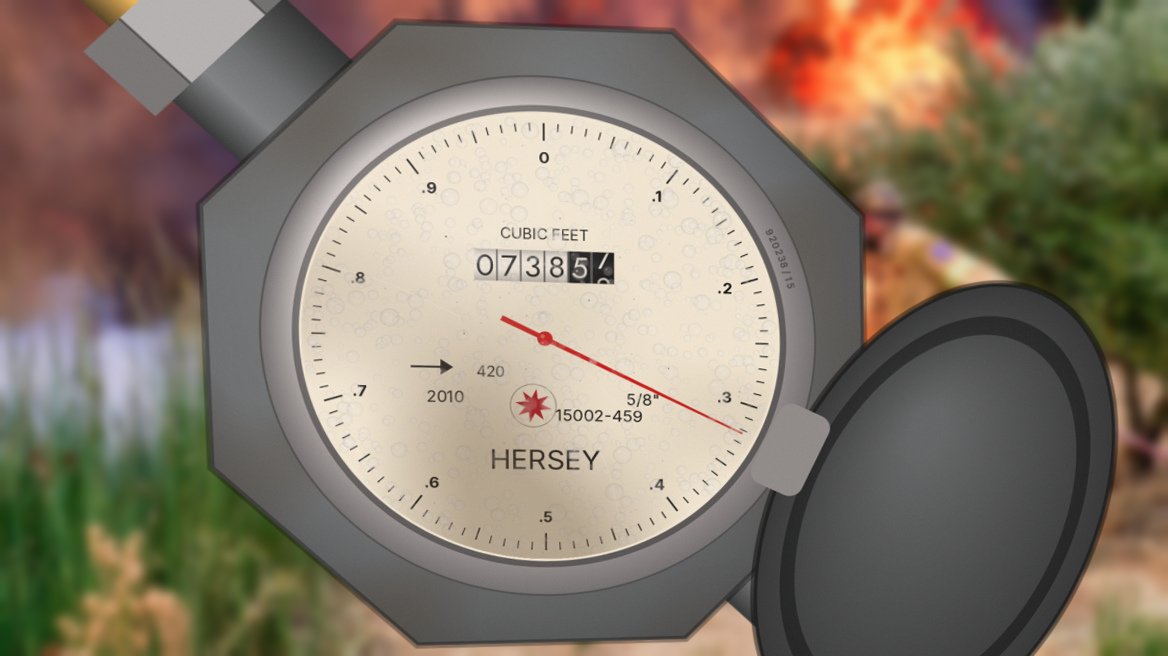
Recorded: 73857.32 ft³
